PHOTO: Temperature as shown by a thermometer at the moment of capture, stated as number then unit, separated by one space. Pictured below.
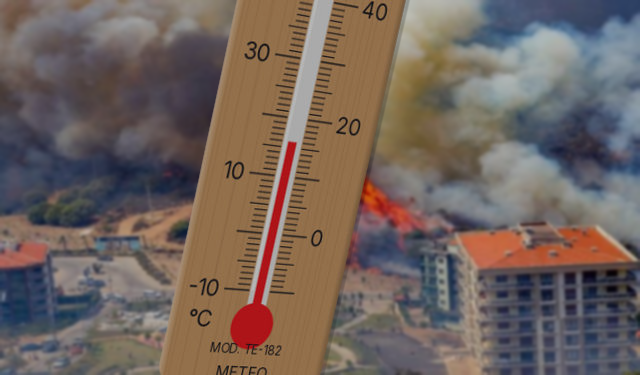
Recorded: 16 °C
